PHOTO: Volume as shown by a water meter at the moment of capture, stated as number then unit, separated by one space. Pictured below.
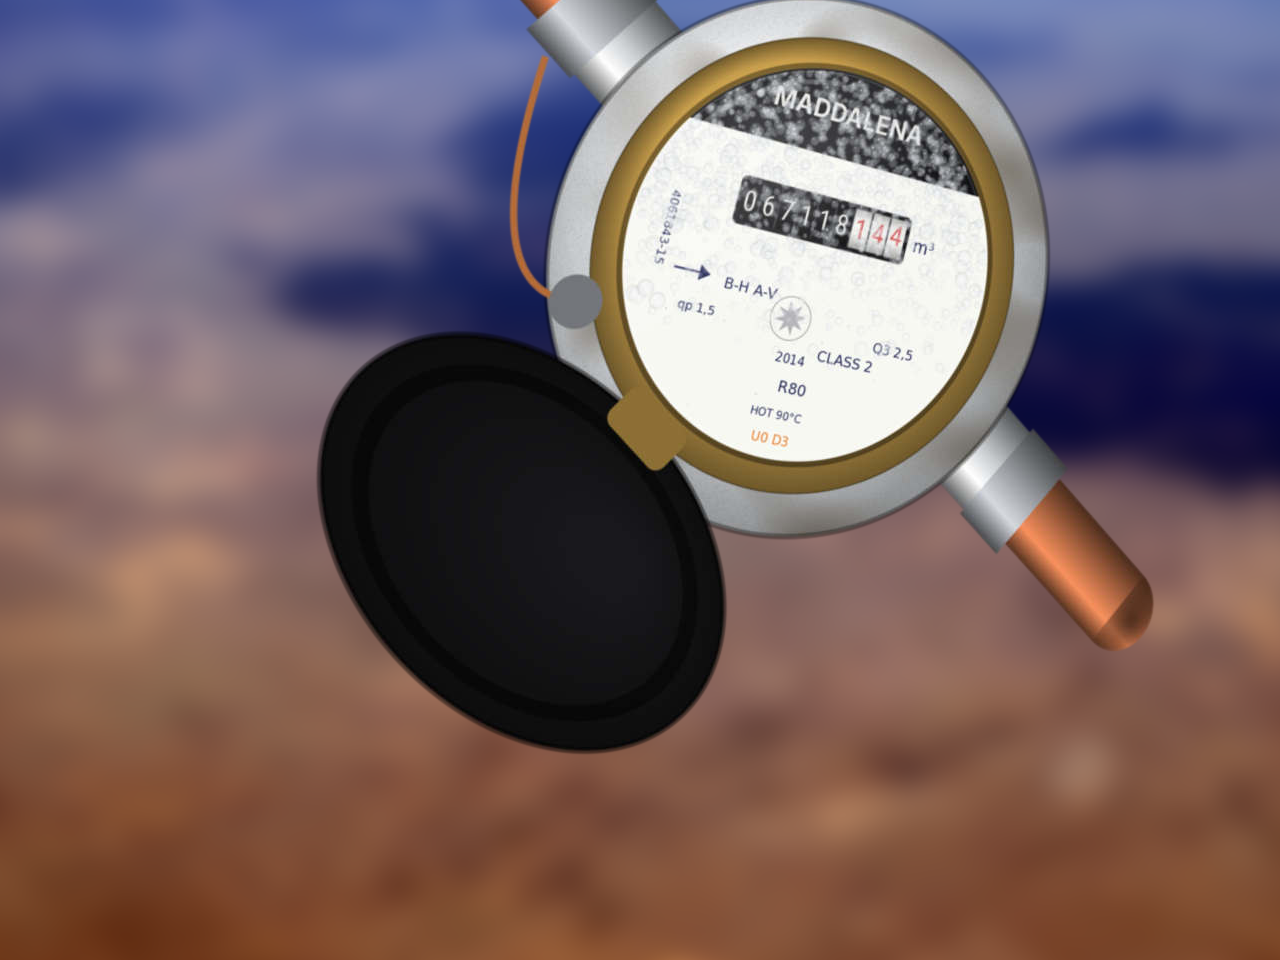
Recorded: 67118.144 m³
